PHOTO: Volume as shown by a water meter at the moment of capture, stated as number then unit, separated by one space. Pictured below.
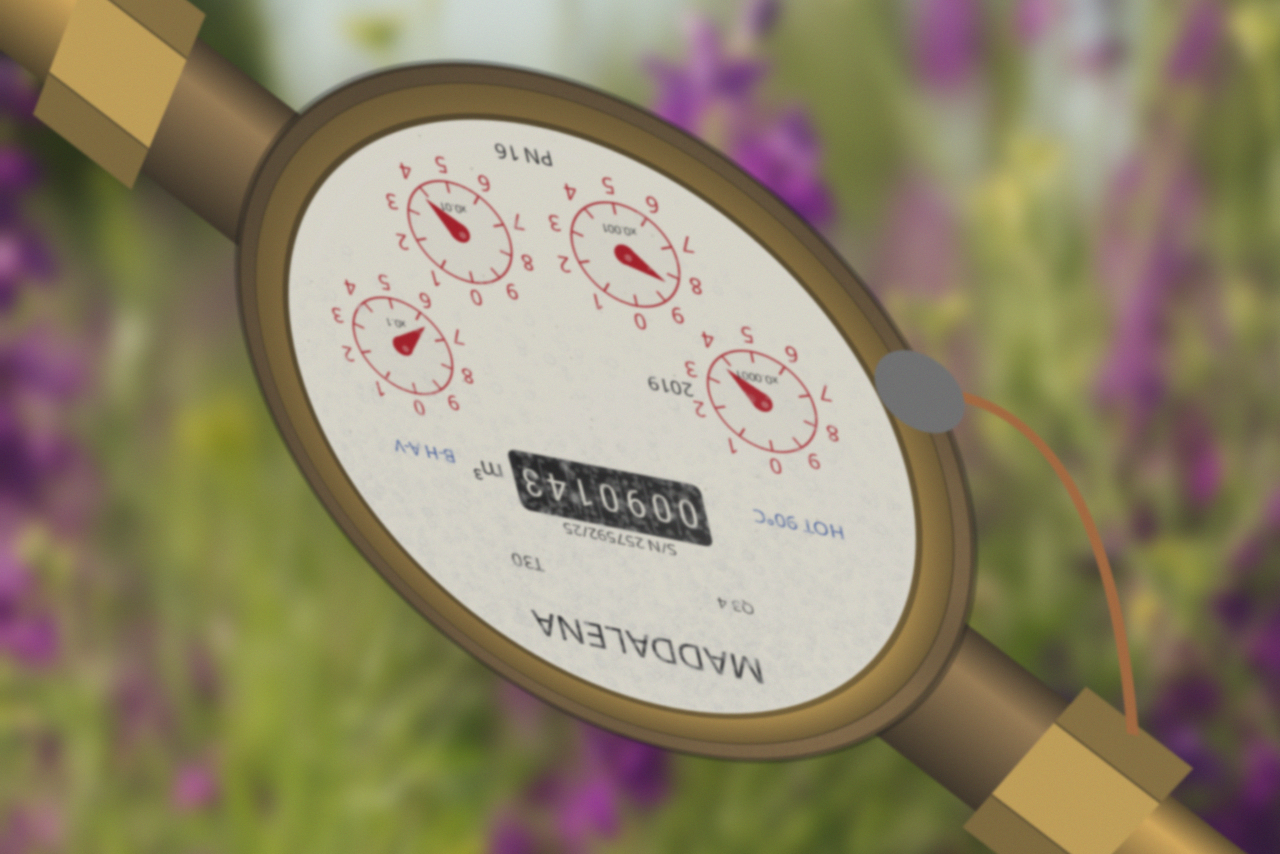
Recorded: 90143.6383 m³
